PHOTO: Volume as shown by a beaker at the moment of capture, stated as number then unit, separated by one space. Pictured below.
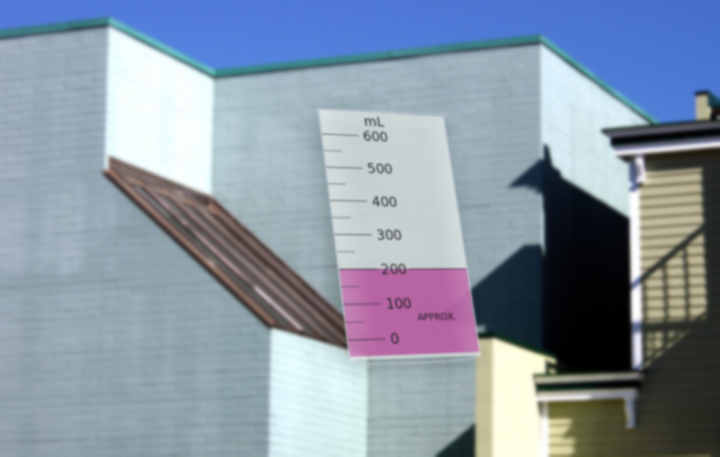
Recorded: 200 mL
